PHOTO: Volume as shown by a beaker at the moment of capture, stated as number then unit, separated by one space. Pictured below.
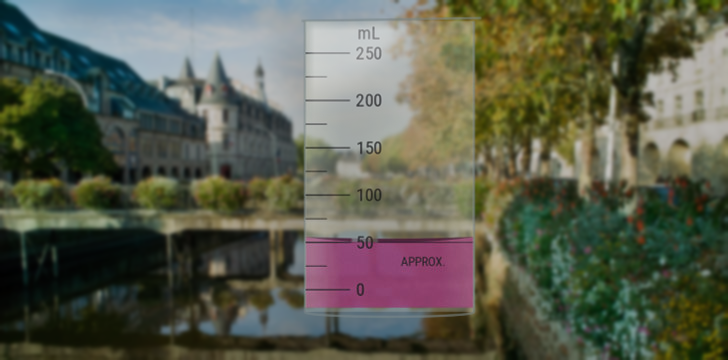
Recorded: 50 mL
